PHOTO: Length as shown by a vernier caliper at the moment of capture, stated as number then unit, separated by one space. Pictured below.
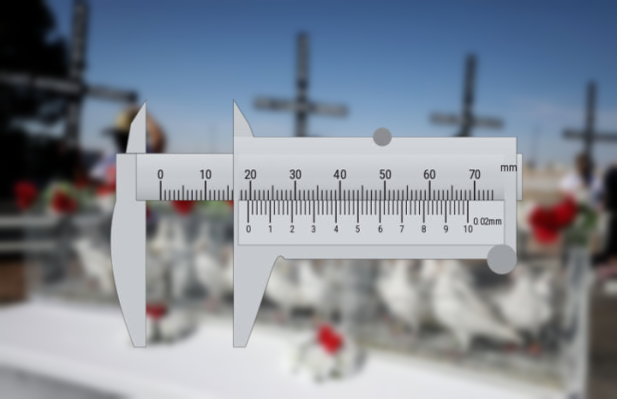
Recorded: 19.5 mm
